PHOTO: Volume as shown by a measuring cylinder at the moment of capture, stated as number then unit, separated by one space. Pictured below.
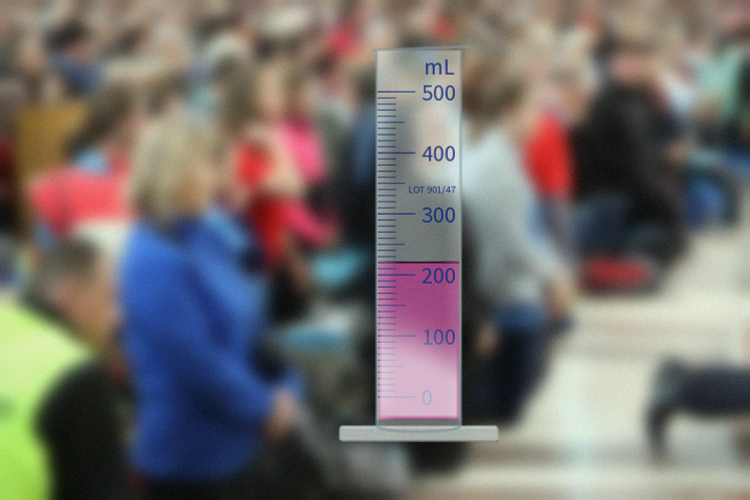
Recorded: 220 mL
